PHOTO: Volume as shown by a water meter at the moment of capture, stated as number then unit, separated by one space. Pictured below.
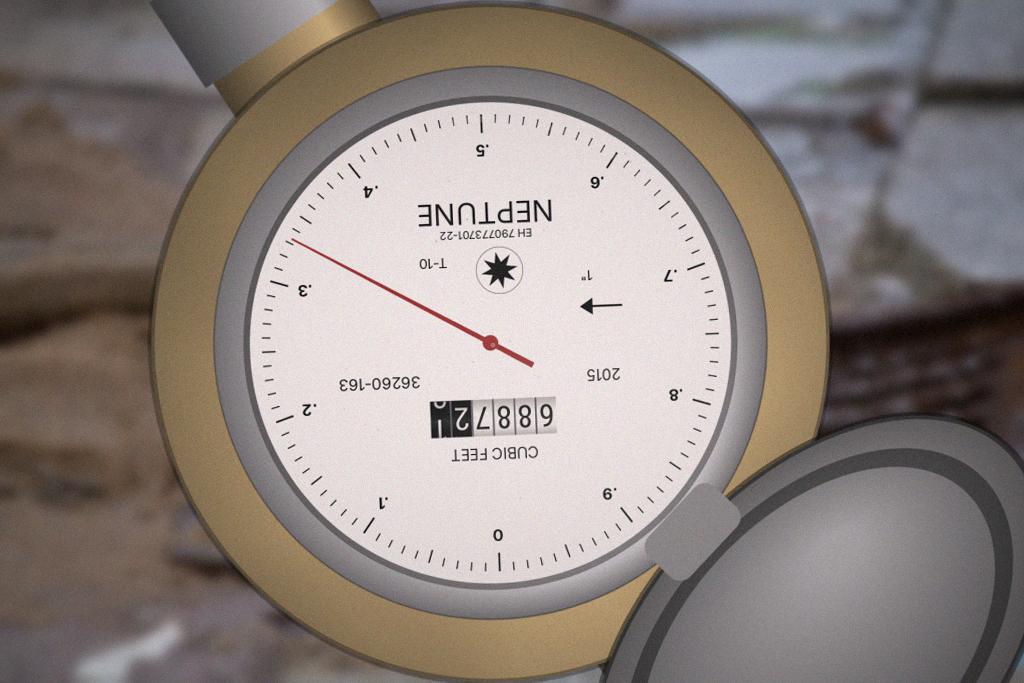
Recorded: 688721.33 ft³
